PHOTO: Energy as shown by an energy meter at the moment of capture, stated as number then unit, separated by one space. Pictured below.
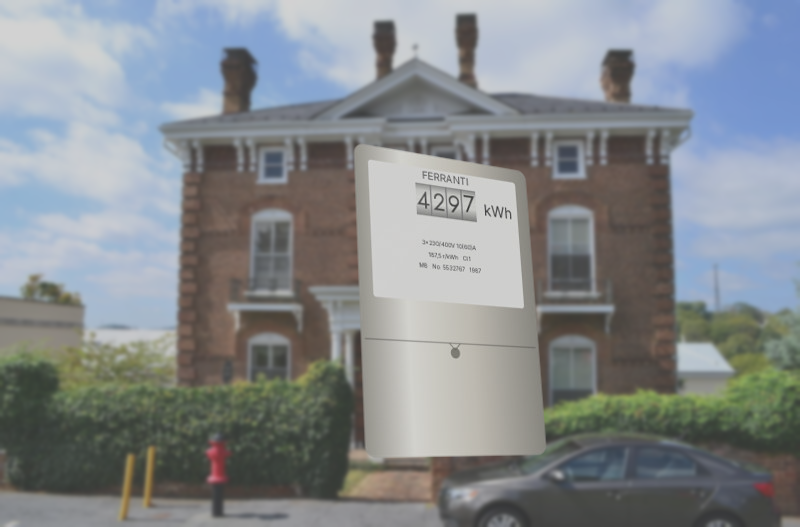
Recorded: 4297 kWh
